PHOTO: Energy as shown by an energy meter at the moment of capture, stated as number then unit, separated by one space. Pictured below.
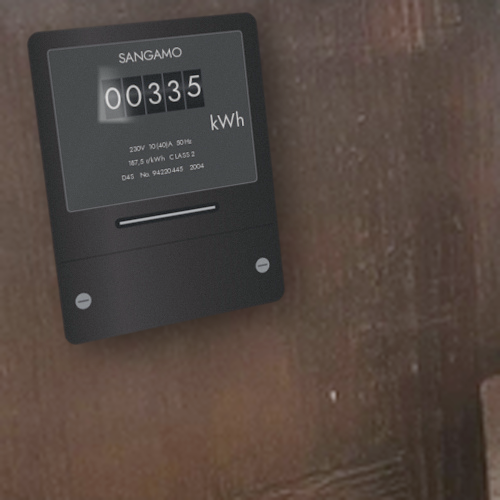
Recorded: 335 kWh
